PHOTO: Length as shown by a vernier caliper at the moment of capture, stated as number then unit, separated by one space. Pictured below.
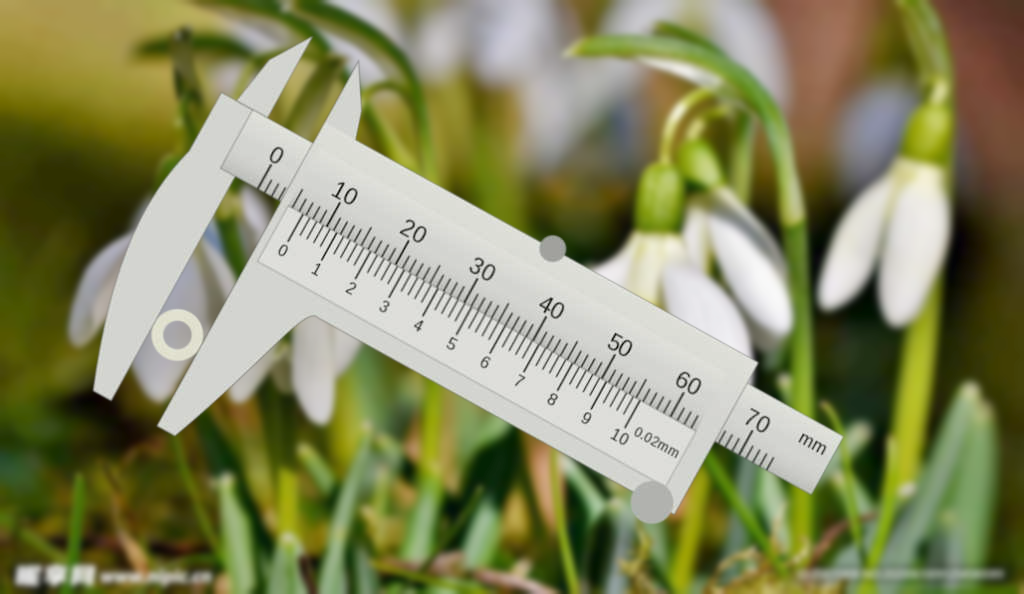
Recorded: 6.6 mm
